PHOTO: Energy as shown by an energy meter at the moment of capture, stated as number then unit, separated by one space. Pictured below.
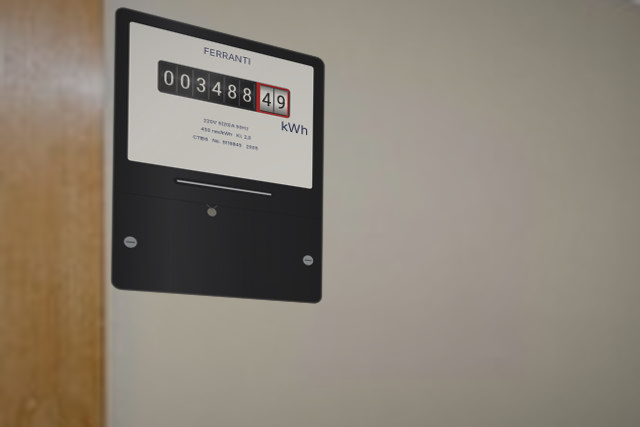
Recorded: 3488.49 kWh
